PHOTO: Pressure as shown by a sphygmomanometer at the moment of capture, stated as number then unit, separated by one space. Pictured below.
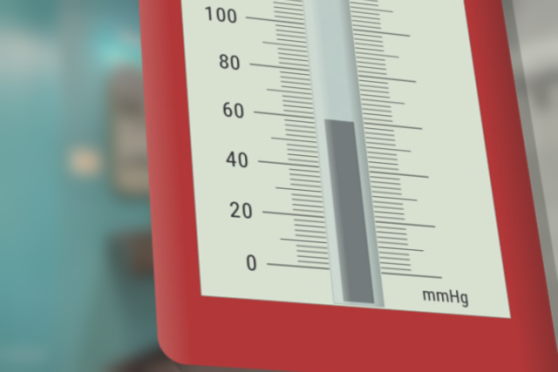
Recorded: 60 mmHg
